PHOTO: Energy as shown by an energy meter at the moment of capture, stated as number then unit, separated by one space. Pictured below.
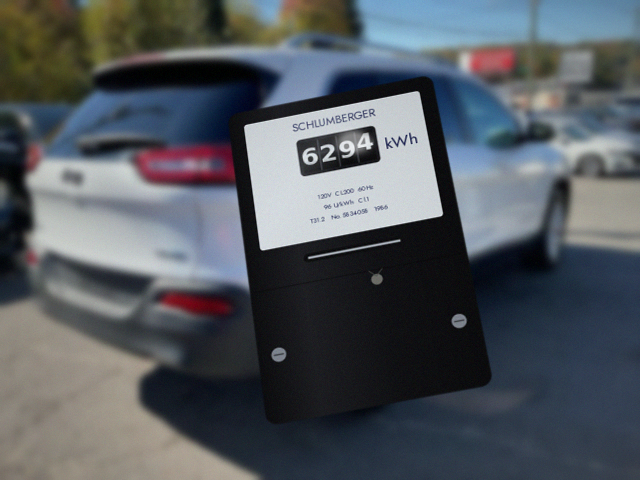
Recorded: 6294 kWh
